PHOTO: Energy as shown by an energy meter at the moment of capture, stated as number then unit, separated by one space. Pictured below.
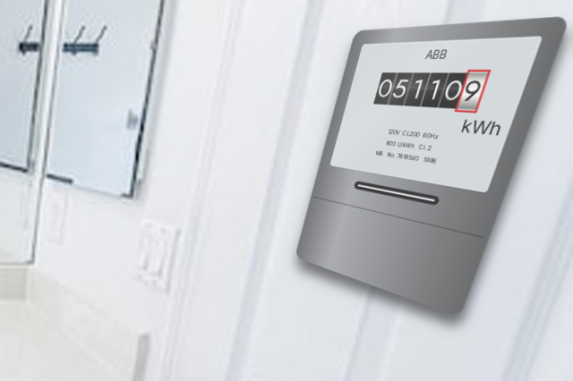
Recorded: 5110.9 kWh
